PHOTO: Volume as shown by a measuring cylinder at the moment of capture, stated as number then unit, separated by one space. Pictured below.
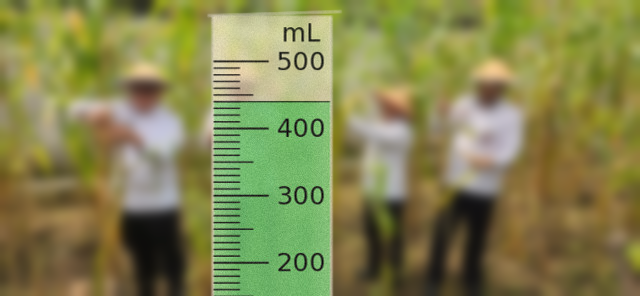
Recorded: 440 mL
